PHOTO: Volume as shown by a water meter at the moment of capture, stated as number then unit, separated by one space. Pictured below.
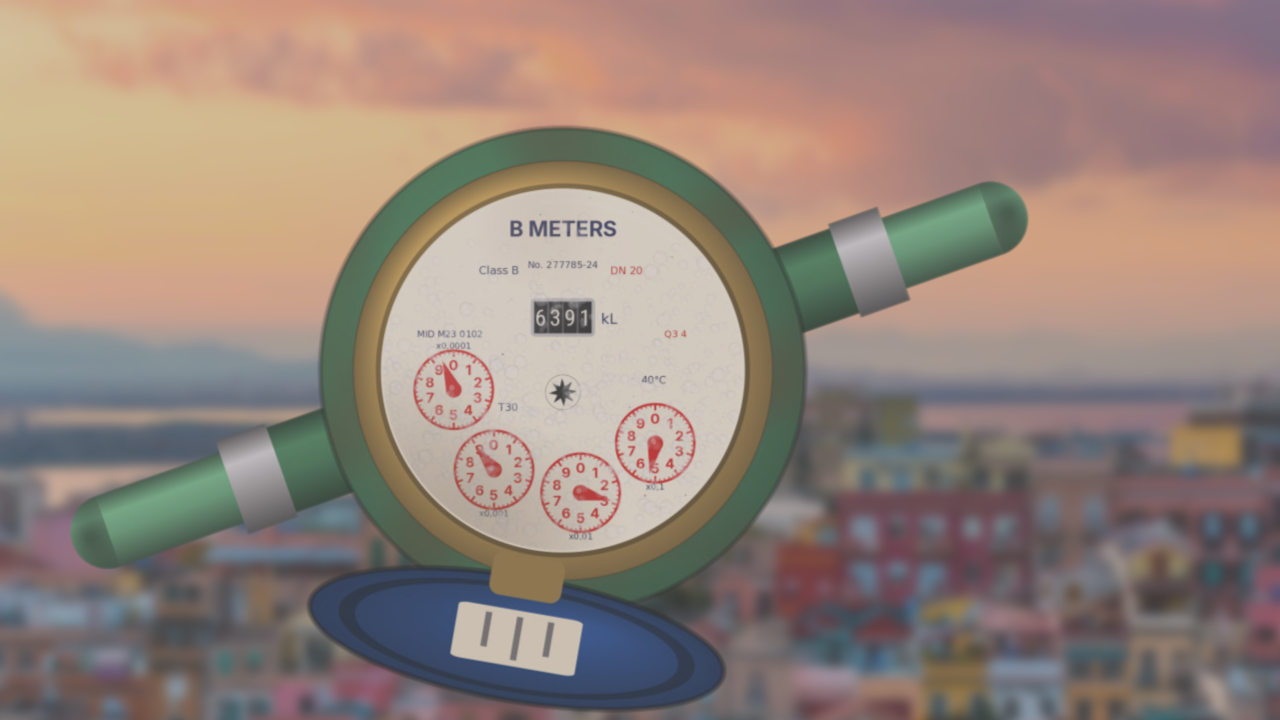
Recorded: 6391.5289 kL
